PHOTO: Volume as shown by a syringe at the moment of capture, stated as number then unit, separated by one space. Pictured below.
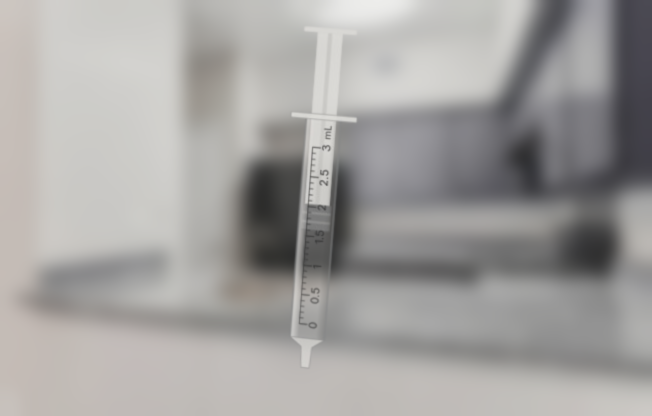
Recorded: 1.6 mL
